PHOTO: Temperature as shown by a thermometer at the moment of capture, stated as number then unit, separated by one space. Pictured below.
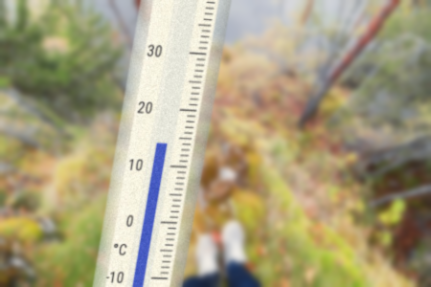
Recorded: 14 °C
